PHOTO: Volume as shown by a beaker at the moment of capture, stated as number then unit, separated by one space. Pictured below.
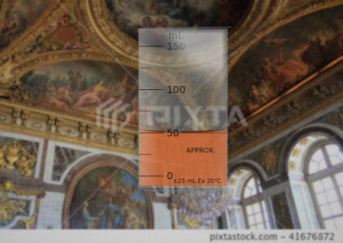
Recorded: 50 mL
